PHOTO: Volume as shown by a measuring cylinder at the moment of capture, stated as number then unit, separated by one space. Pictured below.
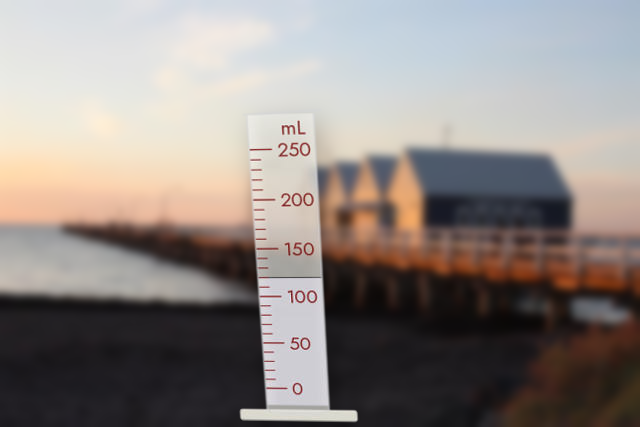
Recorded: 120 mL
